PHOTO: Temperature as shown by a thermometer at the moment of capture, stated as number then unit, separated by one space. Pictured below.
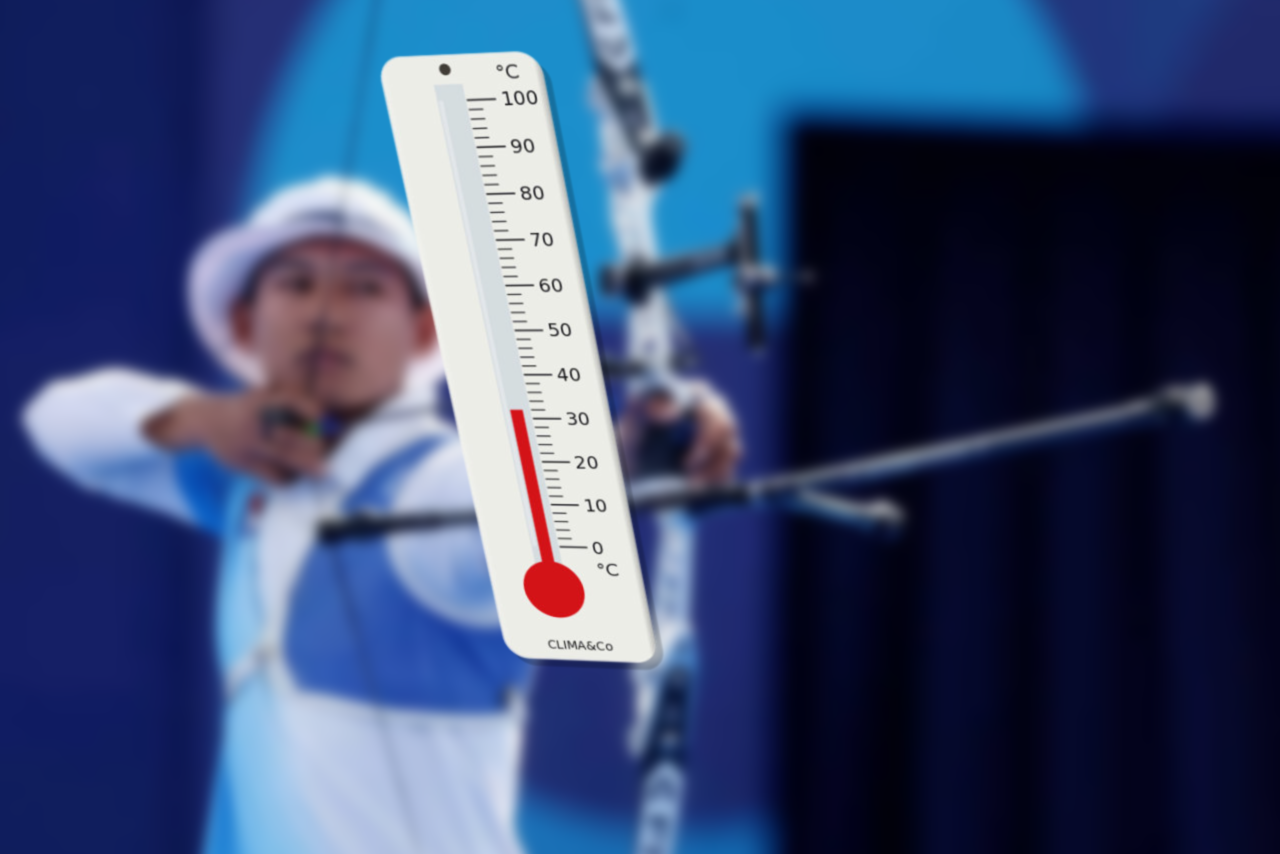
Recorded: 32 °C
